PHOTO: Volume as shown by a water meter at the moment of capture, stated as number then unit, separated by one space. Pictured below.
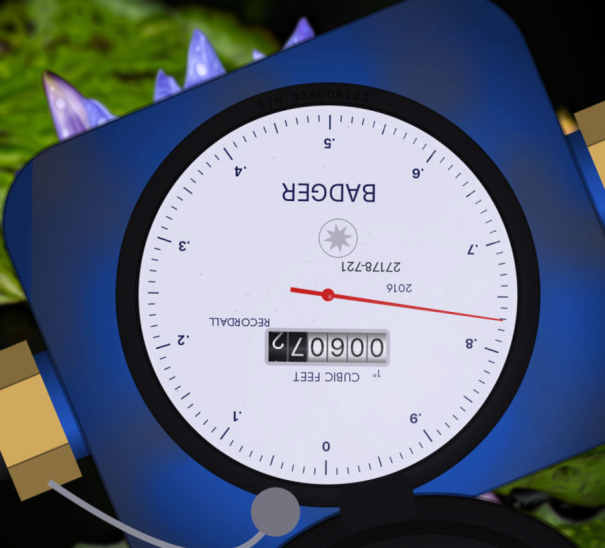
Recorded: 6071.77 ft³
